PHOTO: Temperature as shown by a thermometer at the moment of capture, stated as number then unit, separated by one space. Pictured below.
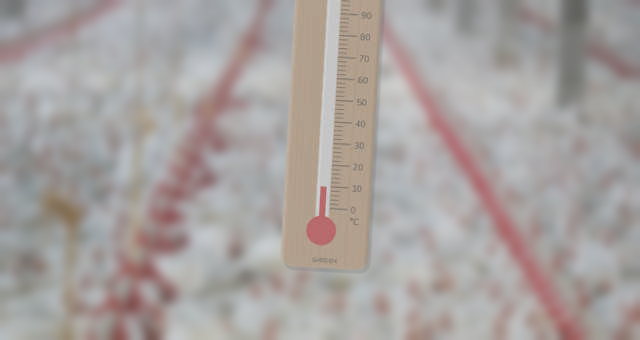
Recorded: 10 °C
